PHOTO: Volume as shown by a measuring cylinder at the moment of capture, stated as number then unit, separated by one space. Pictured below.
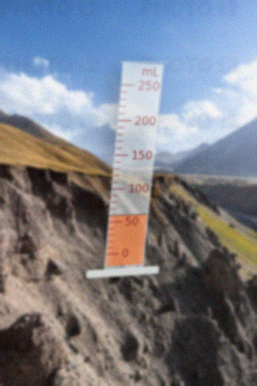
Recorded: 60 mL
